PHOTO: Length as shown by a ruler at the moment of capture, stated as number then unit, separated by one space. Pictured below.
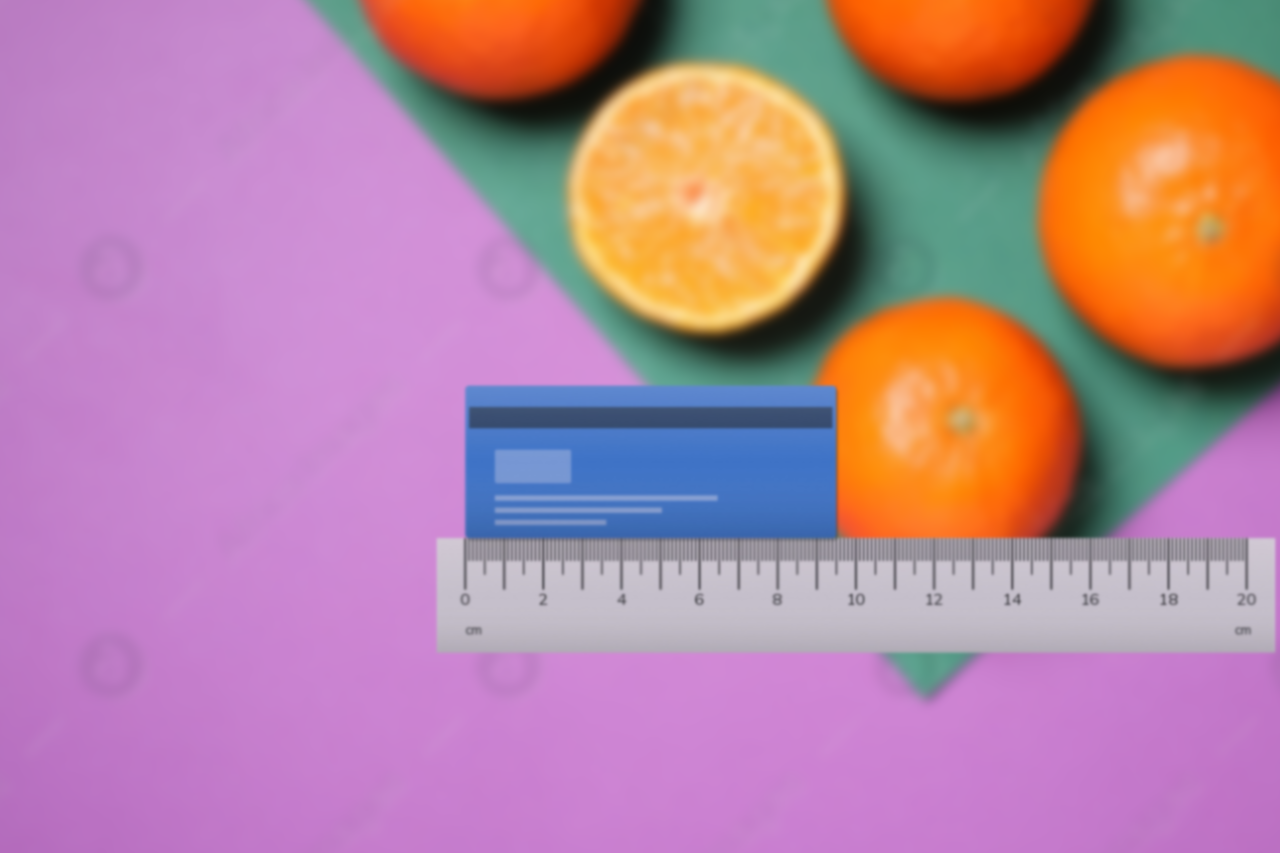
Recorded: 9.5 cm
